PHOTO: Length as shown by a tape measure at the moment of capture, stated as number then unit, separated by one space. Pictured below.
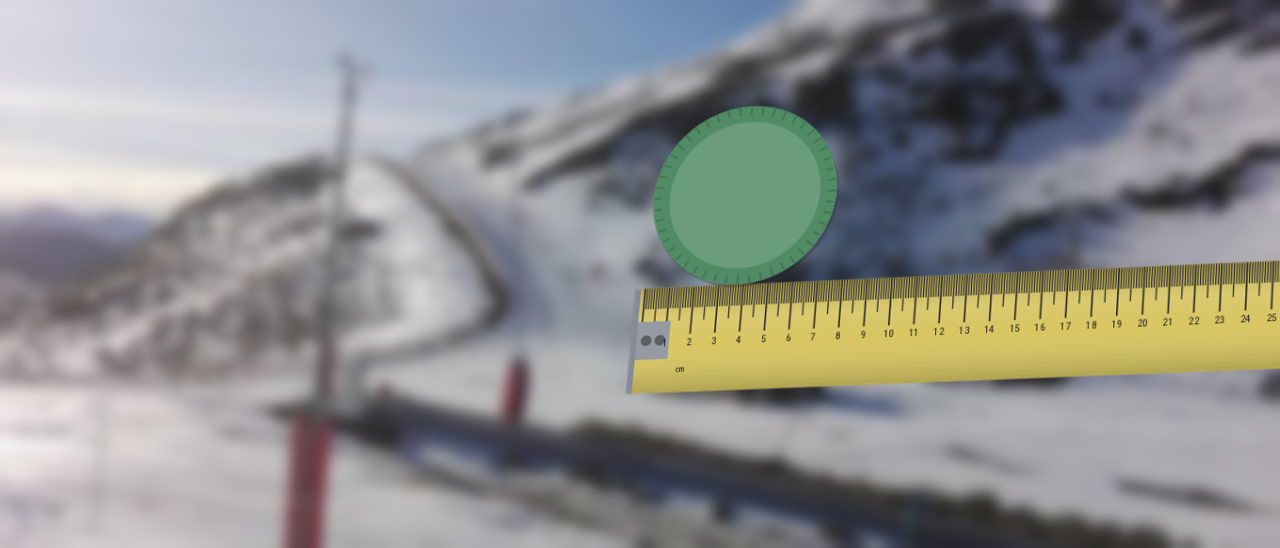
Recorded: 7.5 cm
